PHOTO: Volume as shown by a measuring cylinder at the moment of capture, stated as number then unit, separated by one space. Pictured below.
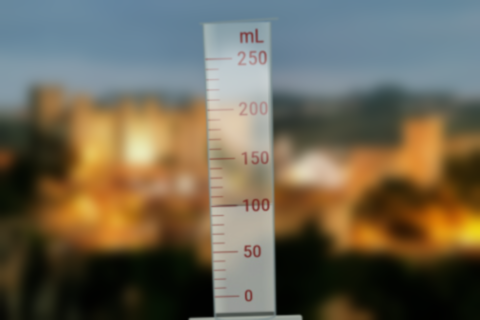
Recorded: 100 mL
